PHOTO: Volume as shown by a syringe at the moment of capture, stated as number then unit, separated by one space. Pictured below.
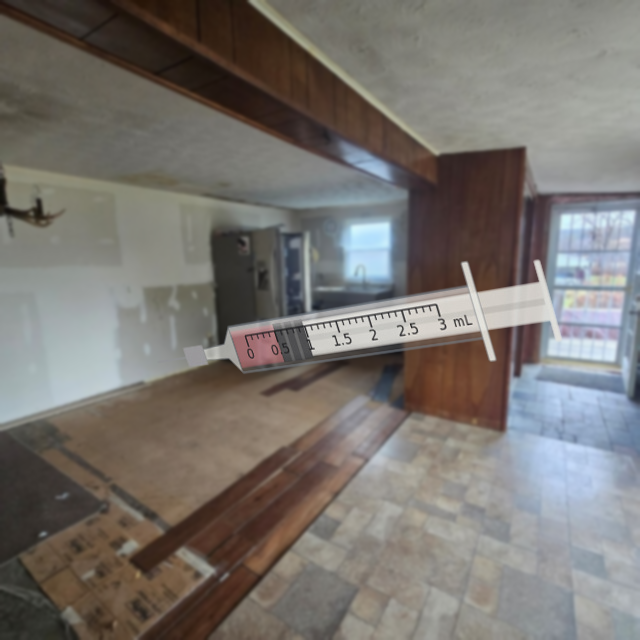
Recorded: 0.5 mL
